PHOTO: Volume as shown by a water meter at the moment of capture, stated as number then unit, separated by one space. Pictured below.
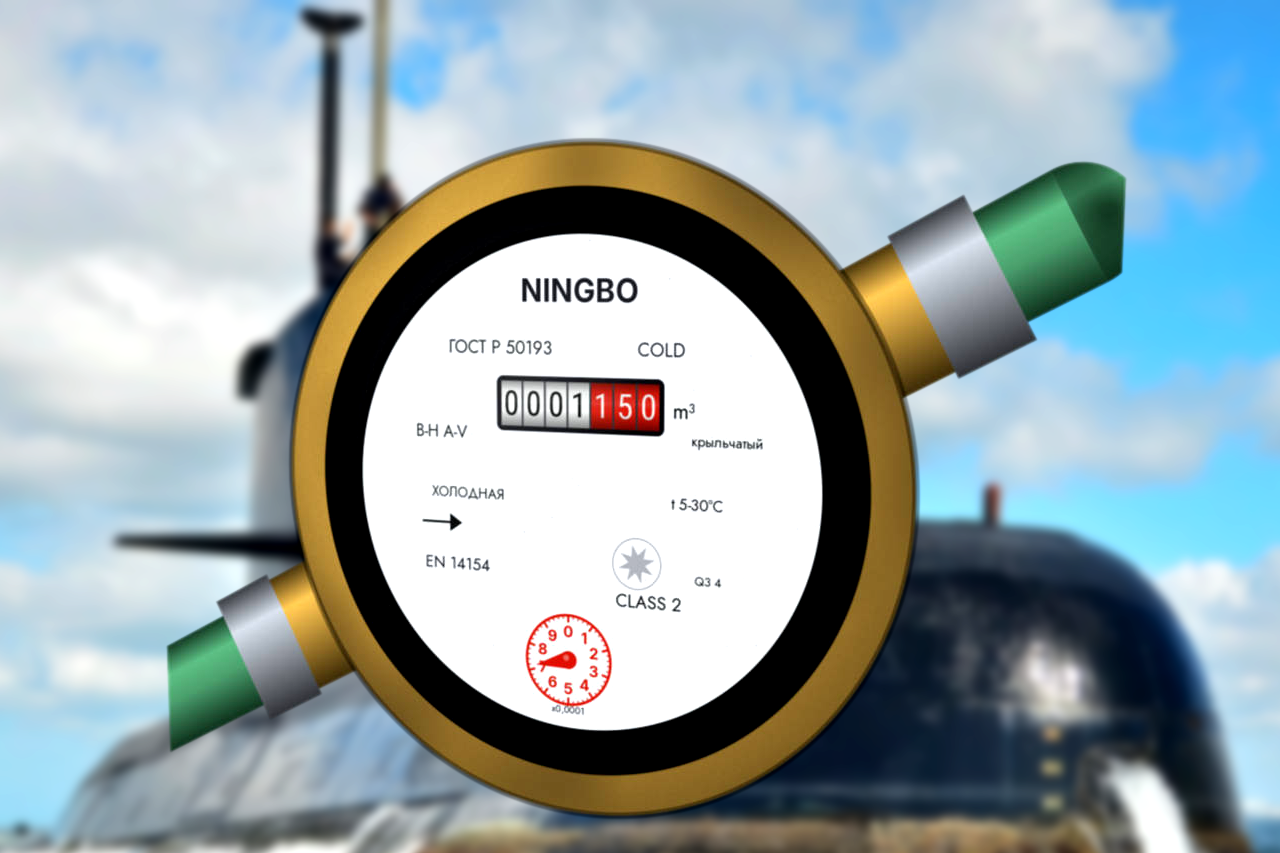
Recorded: 1.1507 m³
